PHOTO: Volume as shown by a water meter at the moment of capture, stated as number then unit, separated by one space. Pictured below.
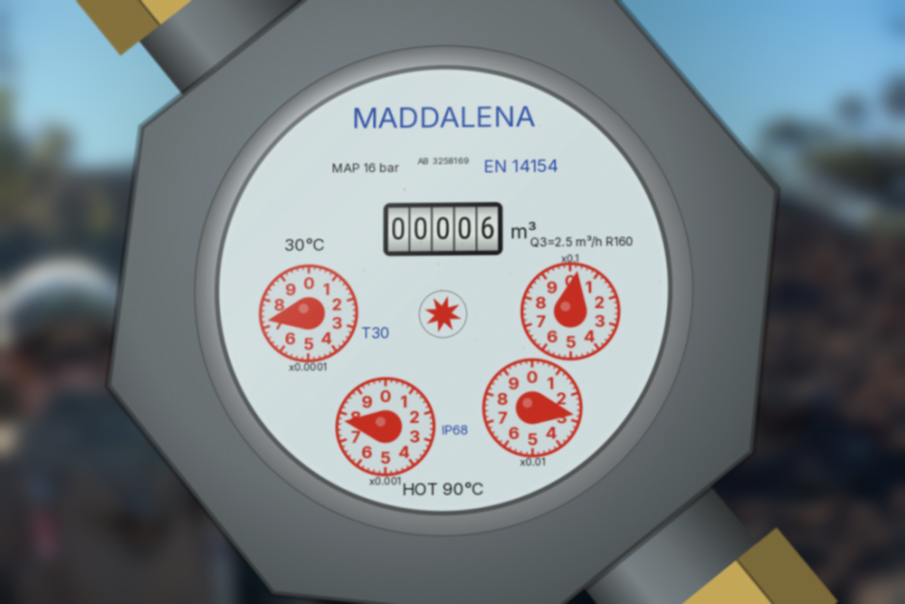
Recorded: 6.0277 m³
